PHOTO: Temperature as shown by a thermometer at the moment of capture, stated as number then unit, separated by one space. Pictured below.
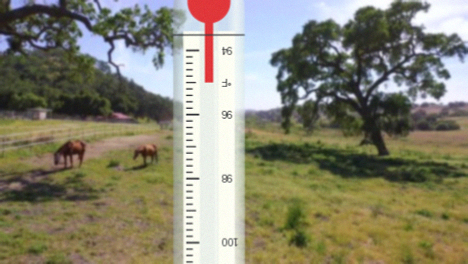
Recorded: 95 °F
